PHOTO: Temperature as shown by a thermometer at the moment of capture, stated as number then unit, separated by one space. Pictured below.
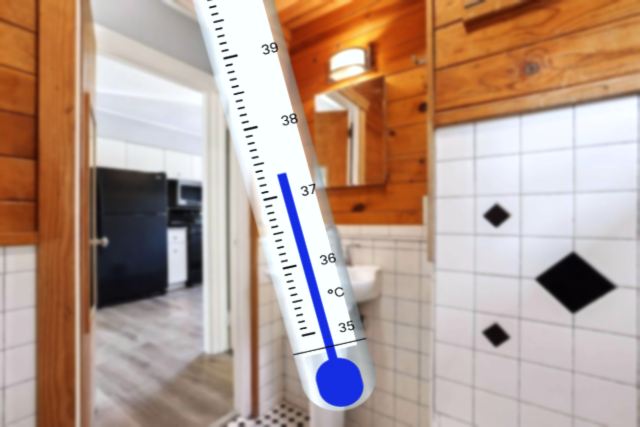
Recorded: 37.3 °C
